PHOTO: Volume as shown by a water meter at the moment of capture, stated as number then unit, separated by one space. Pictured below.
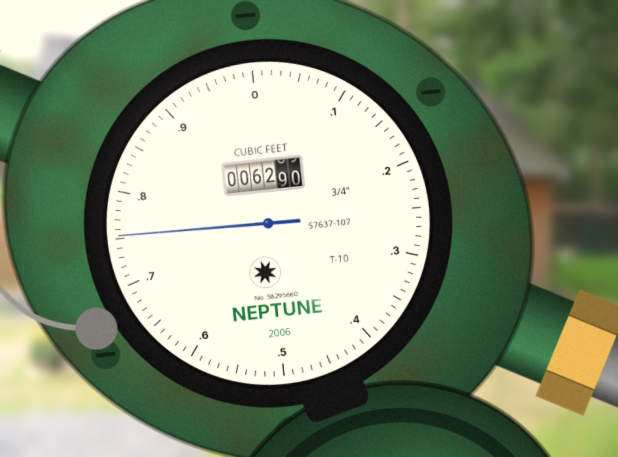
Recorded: 6289.75 ft³
